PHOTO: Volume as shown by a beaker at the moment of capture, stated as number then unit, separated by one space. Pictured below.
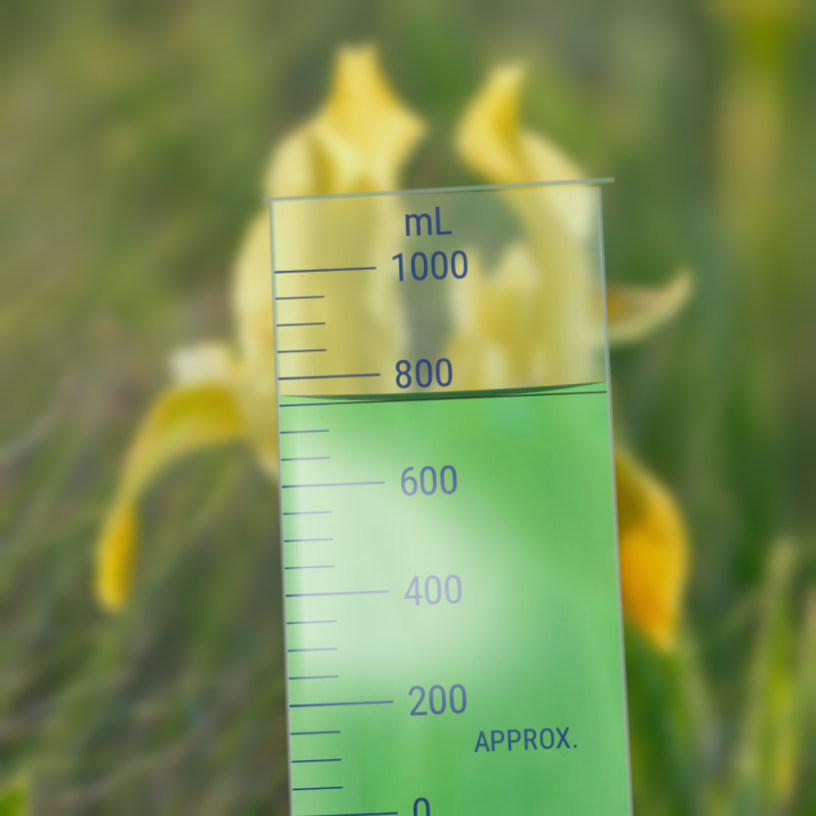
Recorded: 750 mL
